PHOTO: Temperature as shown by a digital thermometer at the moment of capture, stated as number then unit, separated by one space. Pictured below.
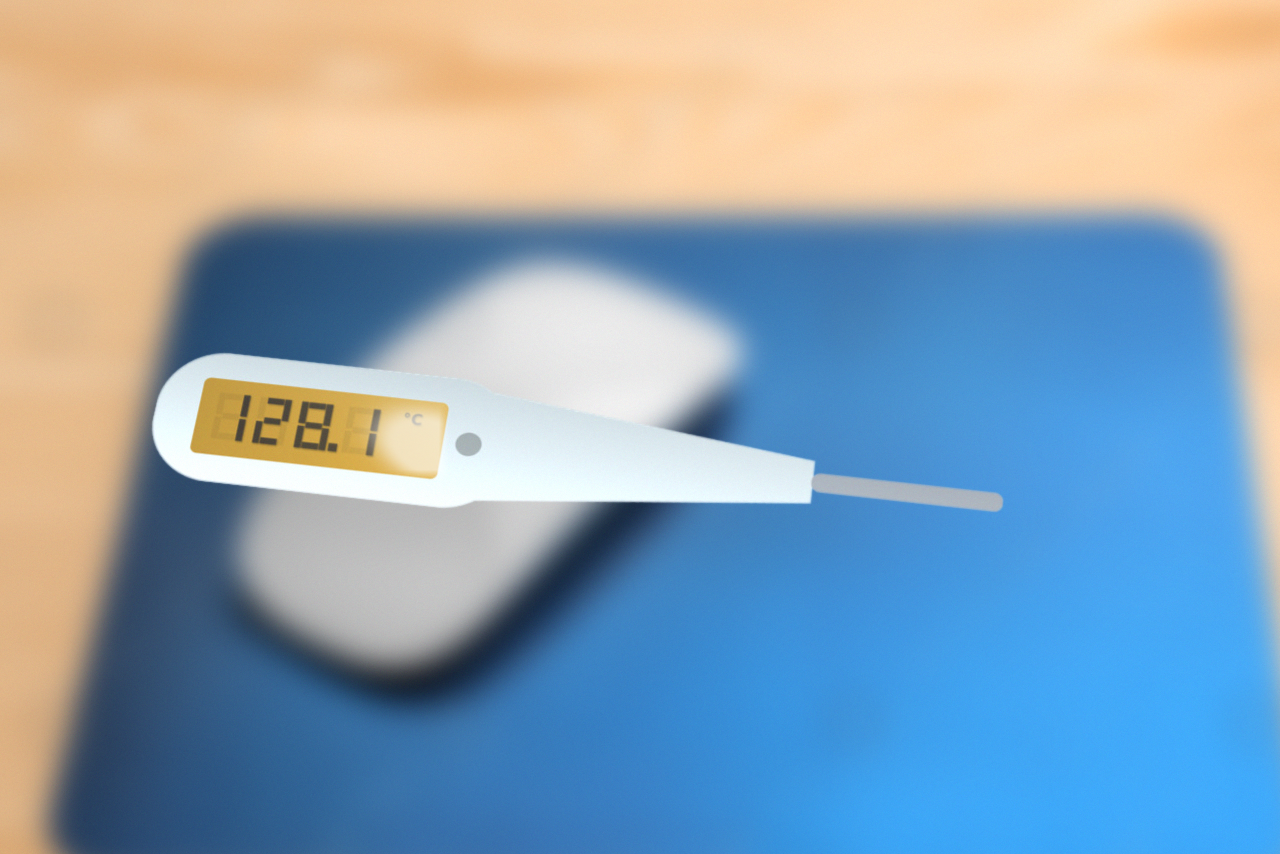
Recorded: 128.1 °C
